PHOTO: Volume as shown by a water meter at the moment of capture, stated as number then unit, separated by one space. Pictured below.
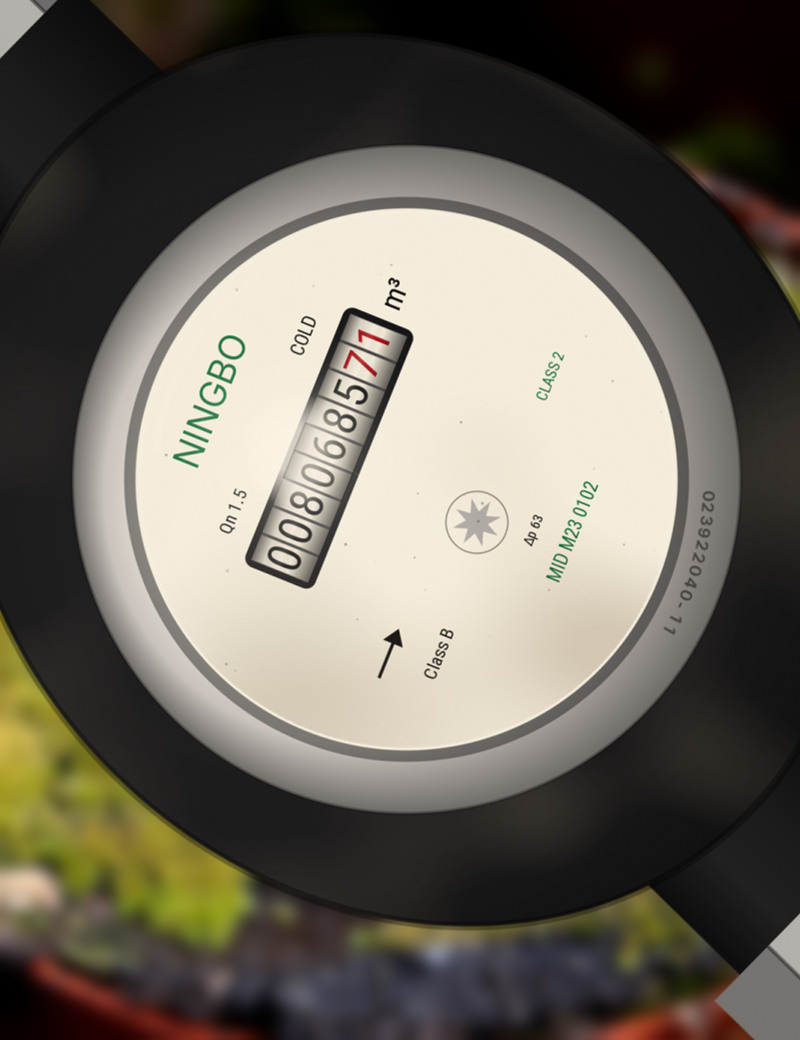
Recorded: 80685.71 m³
